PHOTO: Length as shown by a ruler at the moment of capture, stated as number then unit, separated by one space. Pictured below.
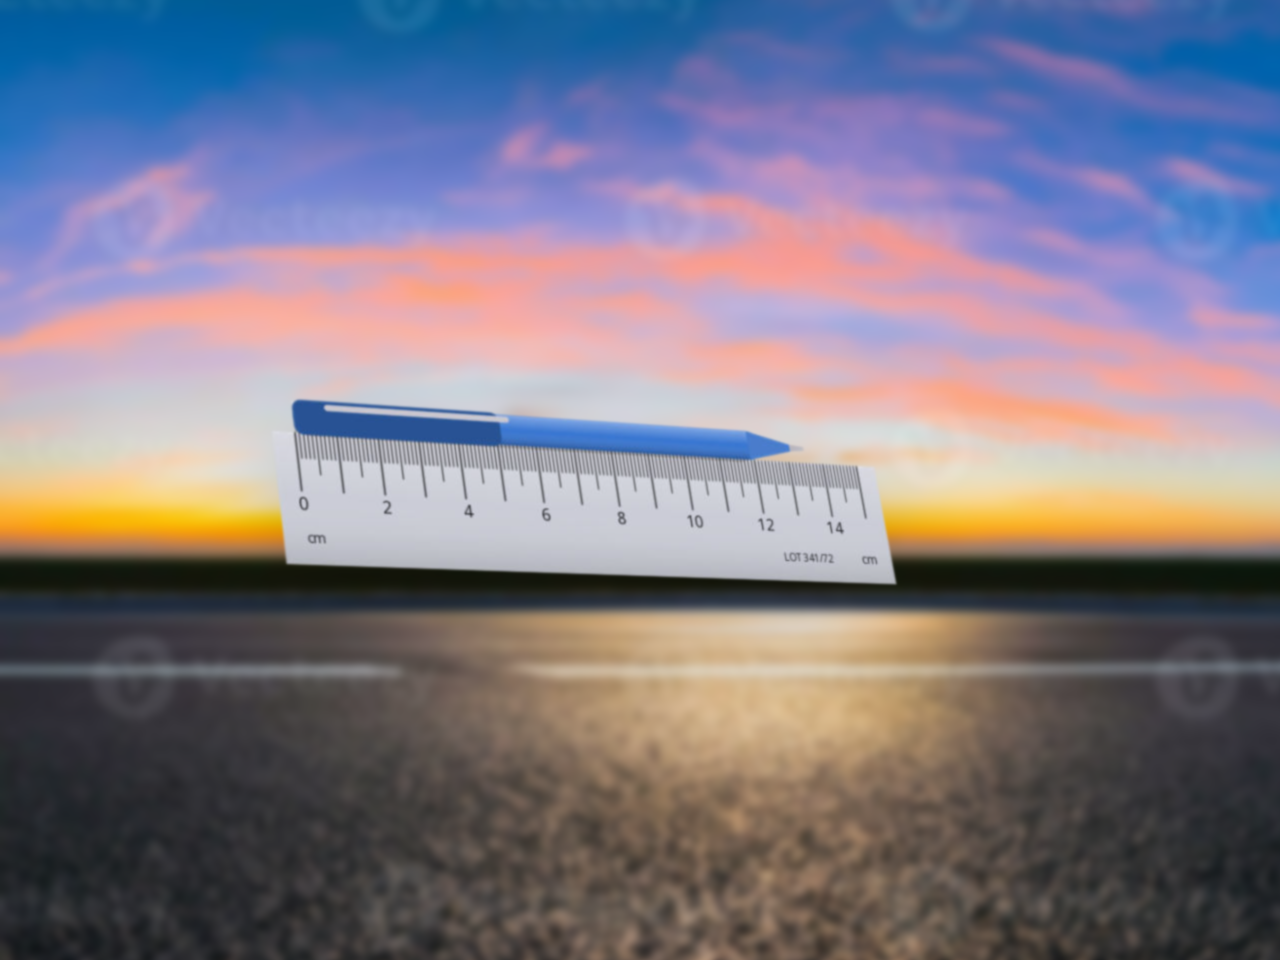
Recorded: 13.5 cm
